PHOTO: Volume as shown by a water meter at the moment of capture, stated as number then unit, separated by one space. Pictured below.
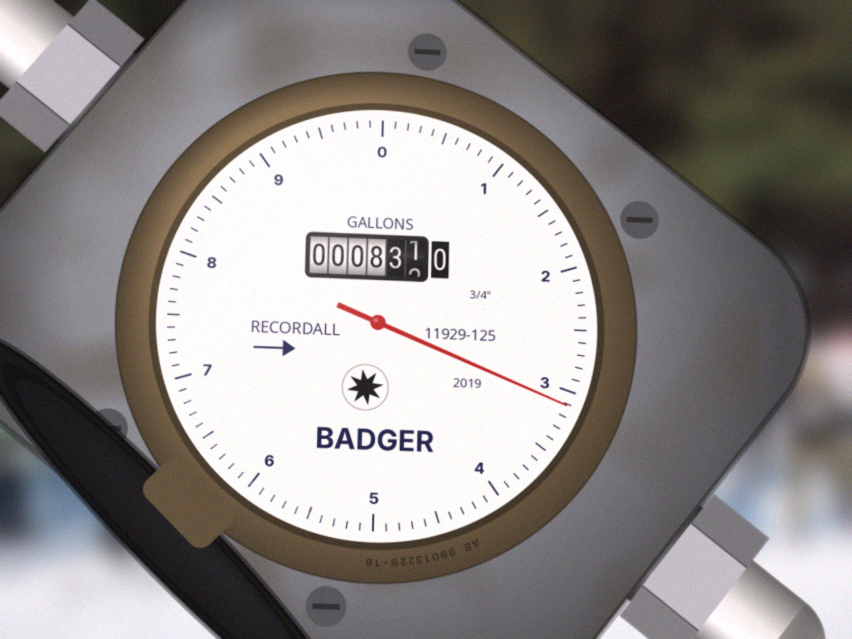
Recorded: 8313.1 gal
